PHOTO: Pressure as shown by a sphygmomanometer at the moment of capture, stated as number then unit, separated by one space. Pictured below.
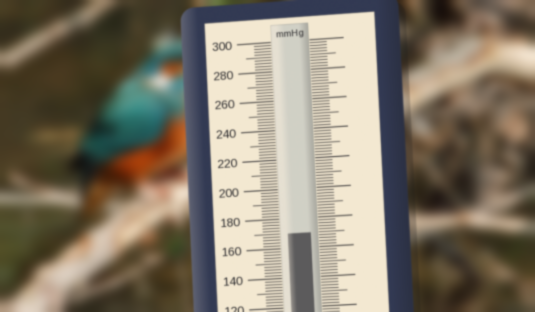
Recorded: 170 mmHg
